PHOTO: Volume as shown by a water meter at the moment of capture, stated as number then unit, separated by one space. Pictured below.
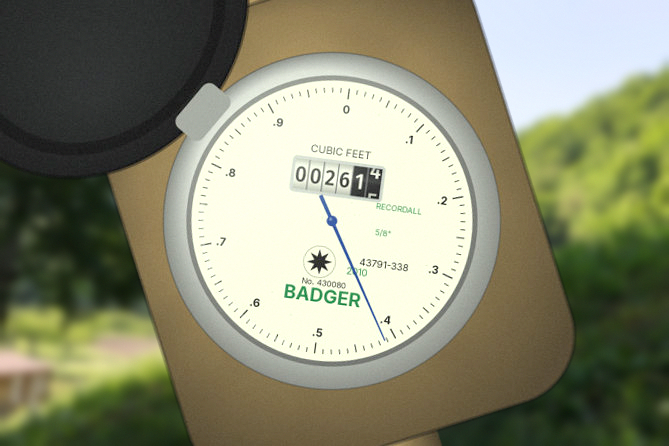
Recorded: 2614.41 ft³
